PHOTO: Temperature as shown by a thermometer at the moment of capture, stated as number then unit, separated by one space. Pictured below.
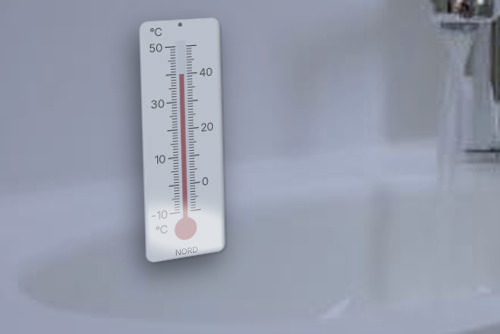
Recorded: 40 °C
